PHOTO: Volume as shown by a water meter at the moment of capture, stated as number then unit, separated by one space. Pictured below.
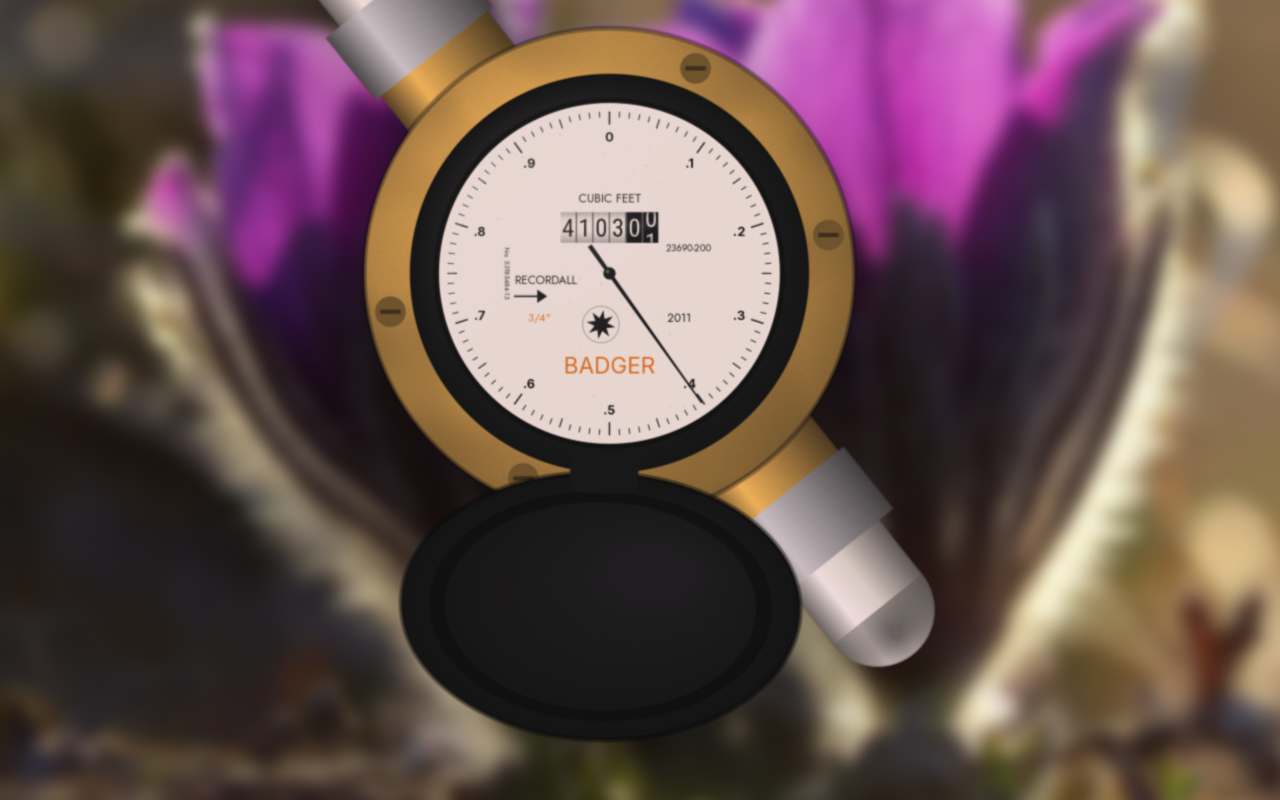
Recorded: 410300.40 ft³
